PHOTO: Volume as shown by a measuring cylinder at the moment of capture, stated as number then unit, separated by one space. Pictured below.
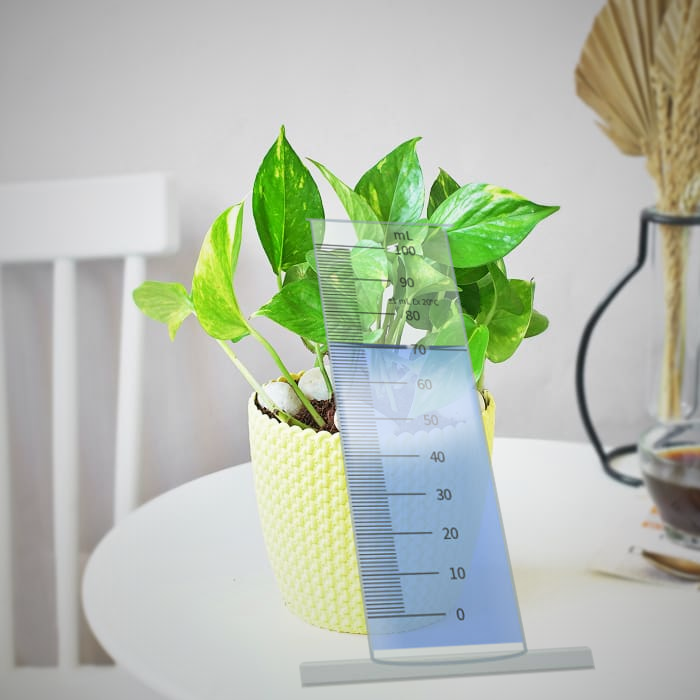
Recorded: 70 mL
